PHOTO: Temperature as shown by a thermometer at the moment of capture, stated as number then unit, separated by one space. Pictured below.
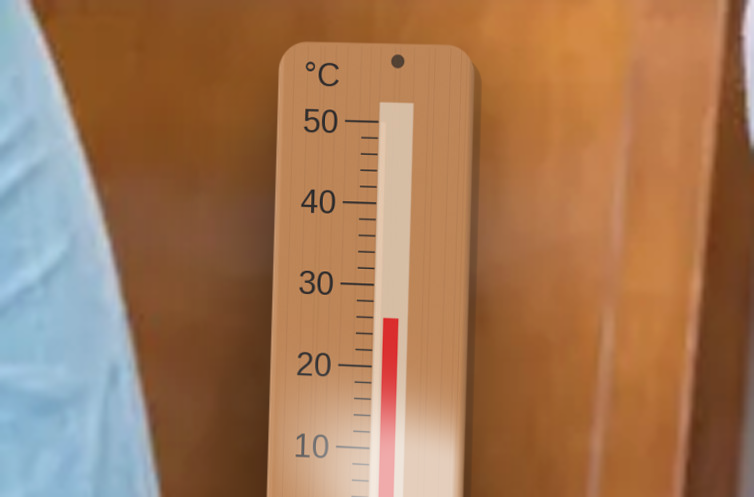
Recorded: 26 °C
